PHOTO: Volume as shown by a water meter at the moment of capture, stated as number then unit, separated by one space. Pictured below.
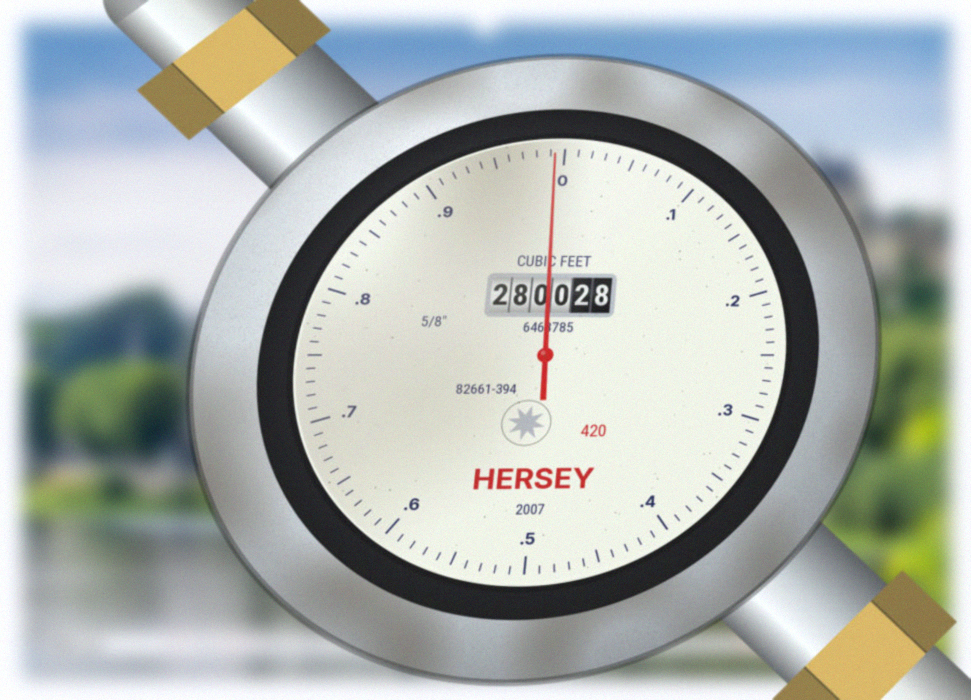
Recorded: 280027.99 ft³
